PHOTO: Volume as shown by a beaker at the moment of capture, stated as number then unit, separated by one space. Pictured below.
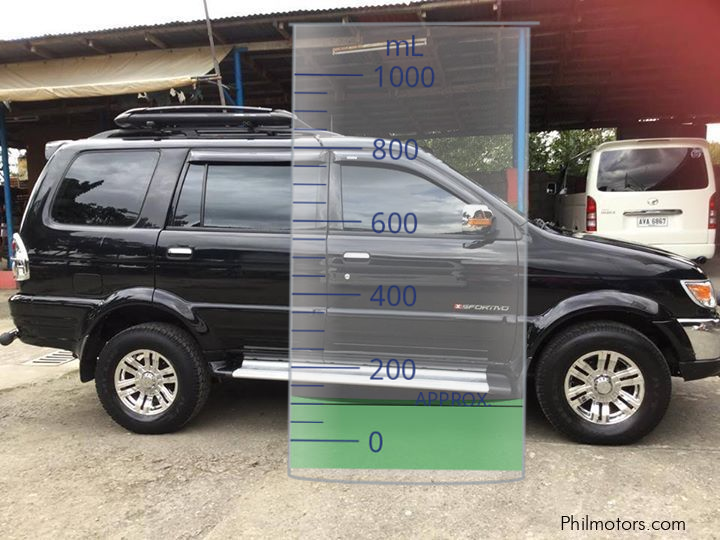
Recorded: 100 mL
